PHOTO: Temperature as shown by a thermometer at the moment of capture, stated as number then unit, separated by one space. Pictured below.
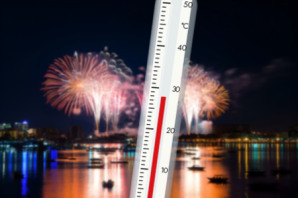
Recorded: 28 °C
